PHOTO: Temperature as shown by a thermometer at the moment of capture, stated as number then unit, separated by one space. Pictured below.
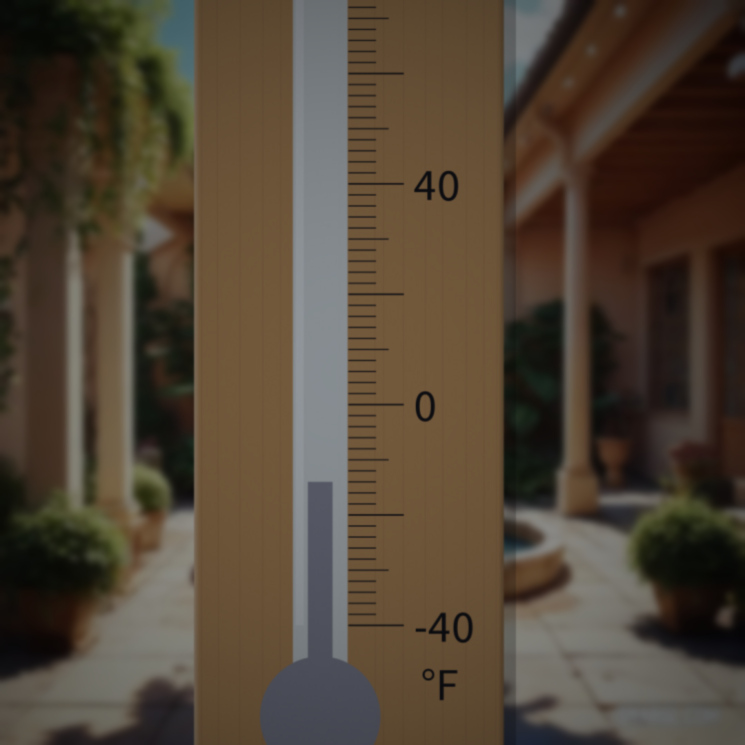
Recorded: -14 °F
